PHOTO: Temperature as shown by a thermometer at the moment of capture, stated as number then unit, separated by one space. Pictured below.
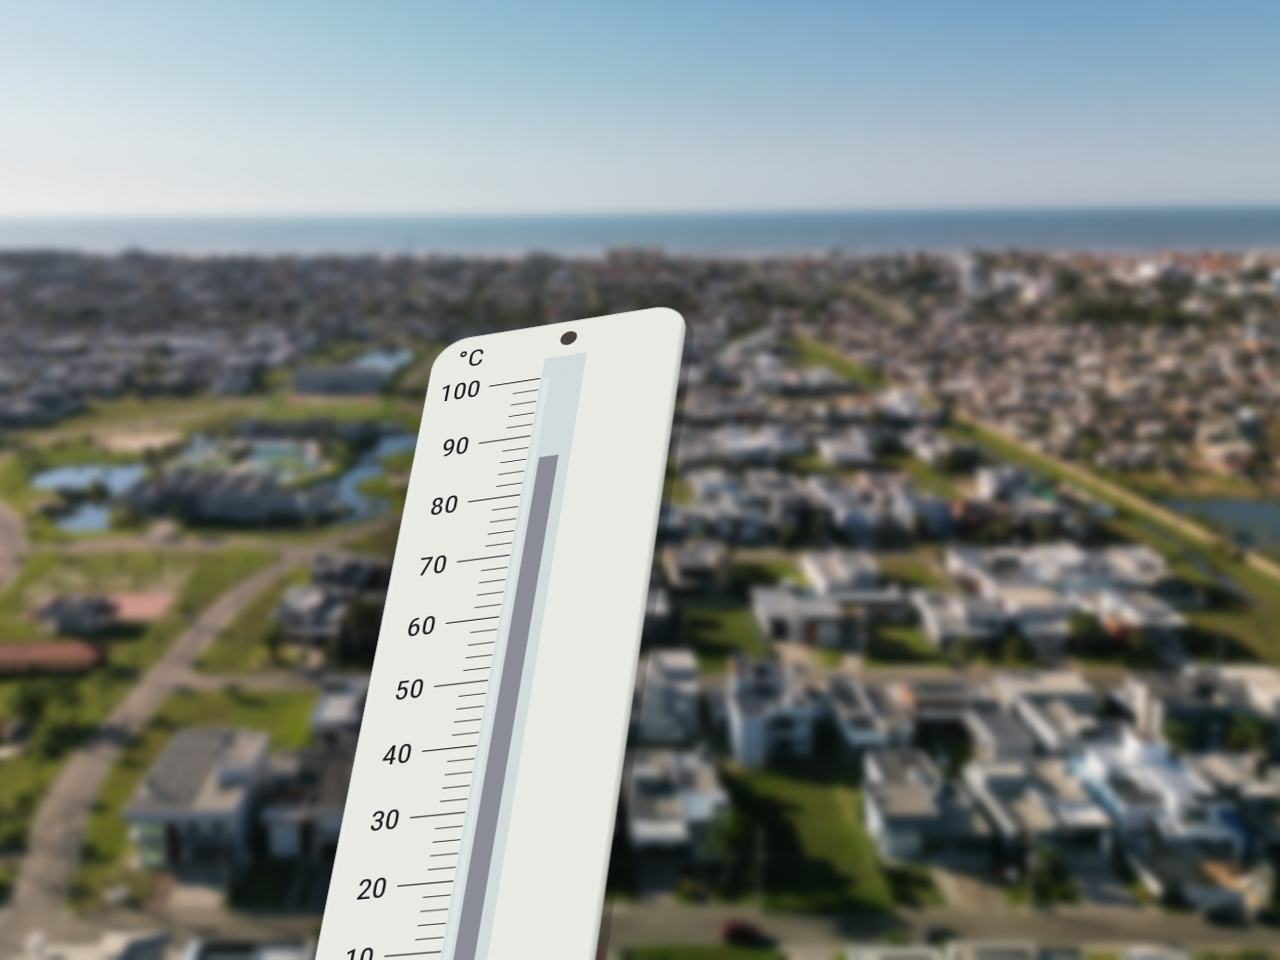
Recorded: 86 °C
